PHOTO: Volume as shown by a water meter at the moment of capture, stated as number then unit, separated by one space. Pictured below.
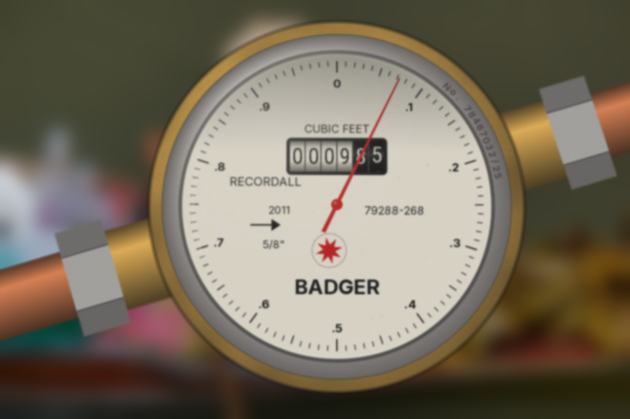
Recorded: 985.07 ft³
